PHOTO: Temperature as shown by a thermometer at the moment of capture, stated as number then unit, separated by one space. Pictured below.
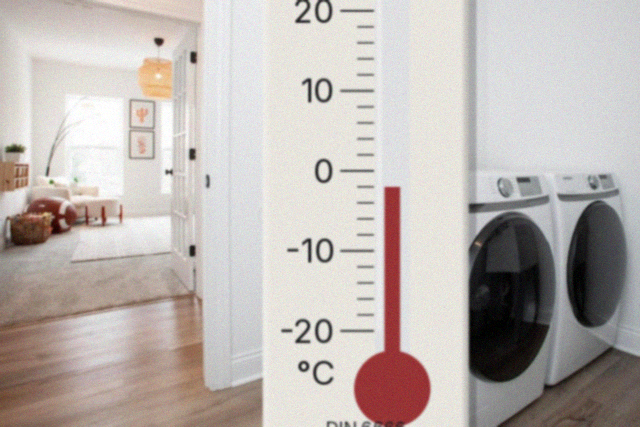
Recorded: -2 °C
